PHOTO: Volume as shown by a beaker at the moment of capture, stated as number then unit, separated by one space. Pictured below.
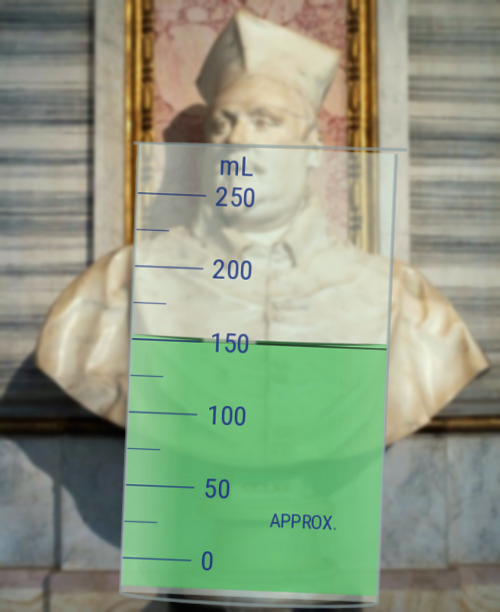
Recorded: 150 mL
